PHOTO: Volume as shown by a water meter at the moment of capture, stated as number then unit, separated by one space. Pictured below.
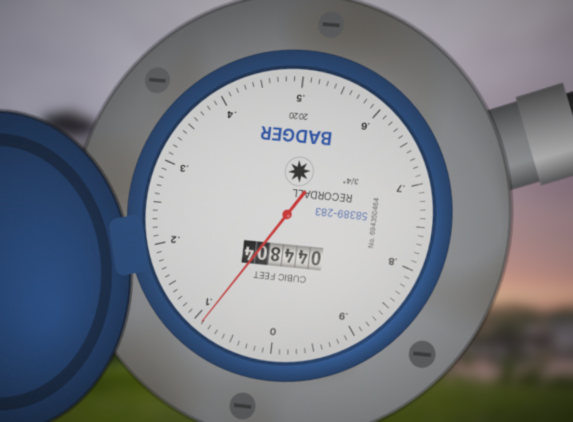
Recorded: 44804.09 ft³
